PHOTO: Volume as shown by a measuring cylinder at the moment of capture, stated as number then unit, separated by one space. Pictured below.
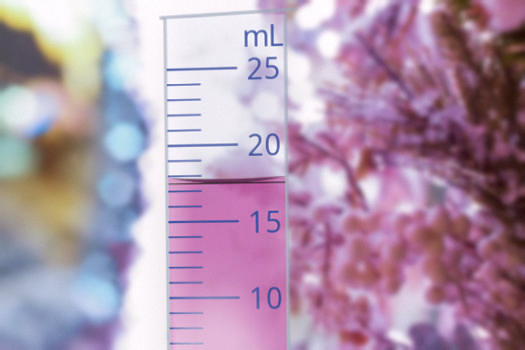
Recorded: 17.5 mL
